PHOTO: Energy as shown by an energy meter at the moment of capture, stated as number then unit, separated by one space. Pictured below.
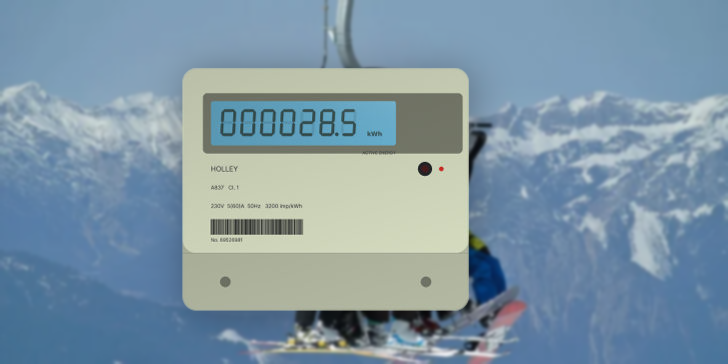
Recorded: 28.5 kWh
